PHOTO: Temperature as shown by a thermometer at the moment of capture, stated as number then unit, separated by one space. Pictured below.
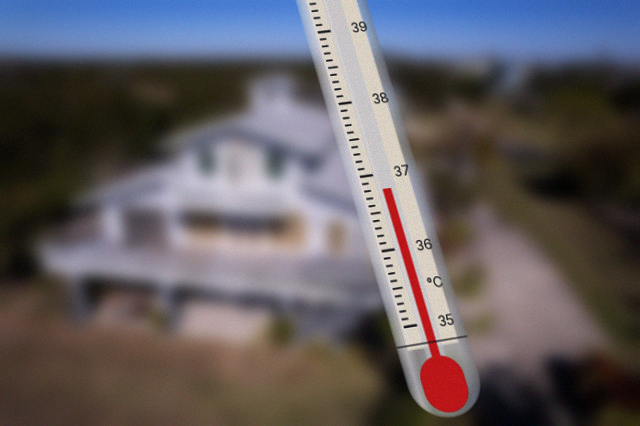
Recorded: 36.8 °C
